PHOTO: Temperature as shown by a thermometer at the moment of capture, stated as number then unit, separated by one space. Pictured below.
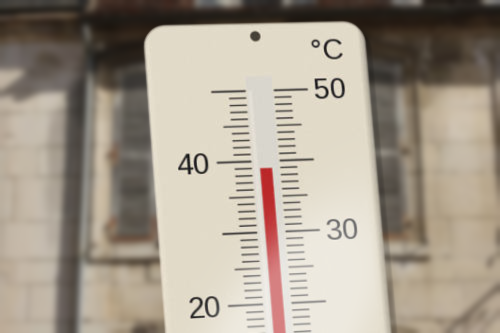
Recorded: 39 °C
